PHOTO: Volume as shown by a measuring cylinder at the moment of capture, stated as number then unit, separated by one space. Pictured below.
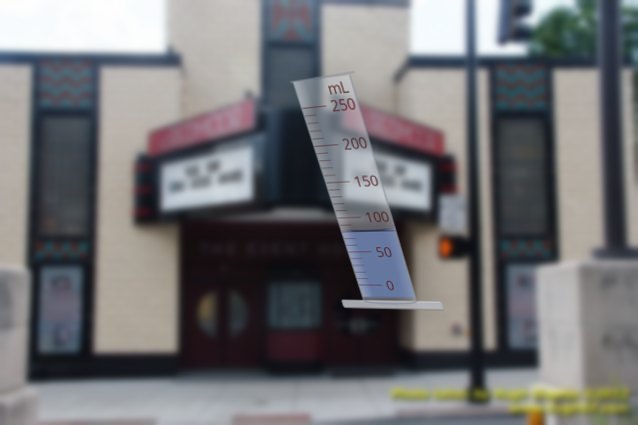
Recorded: 80 mL
